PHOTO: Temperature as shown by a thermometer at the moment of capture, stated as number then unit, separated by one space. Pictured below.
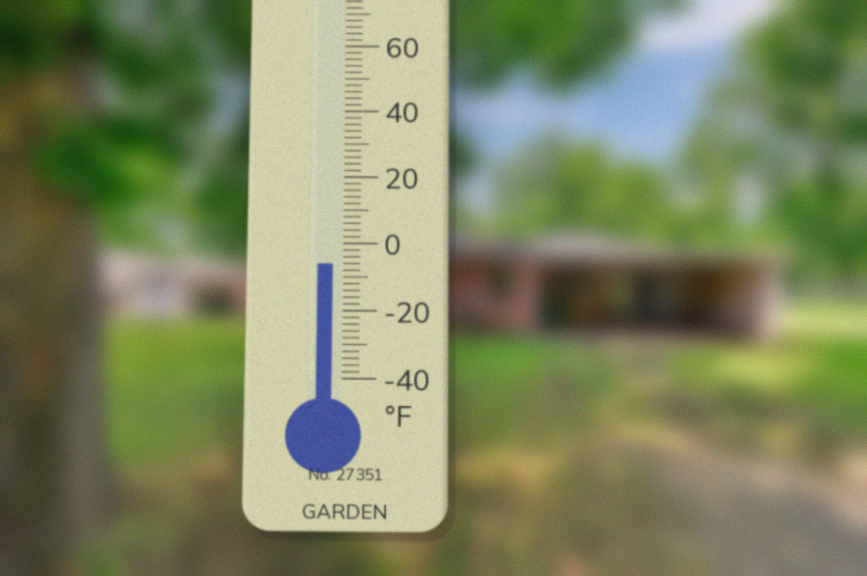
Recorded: -6 °F
